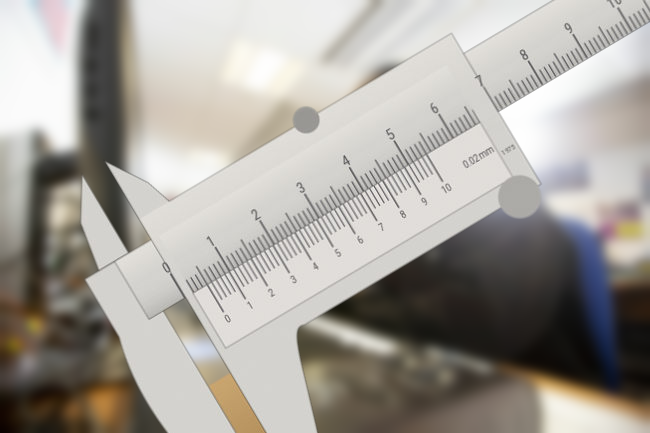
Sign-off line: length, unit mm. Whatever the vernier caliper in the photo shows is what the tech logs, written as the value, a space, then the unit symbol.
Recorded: 5.0 mm
